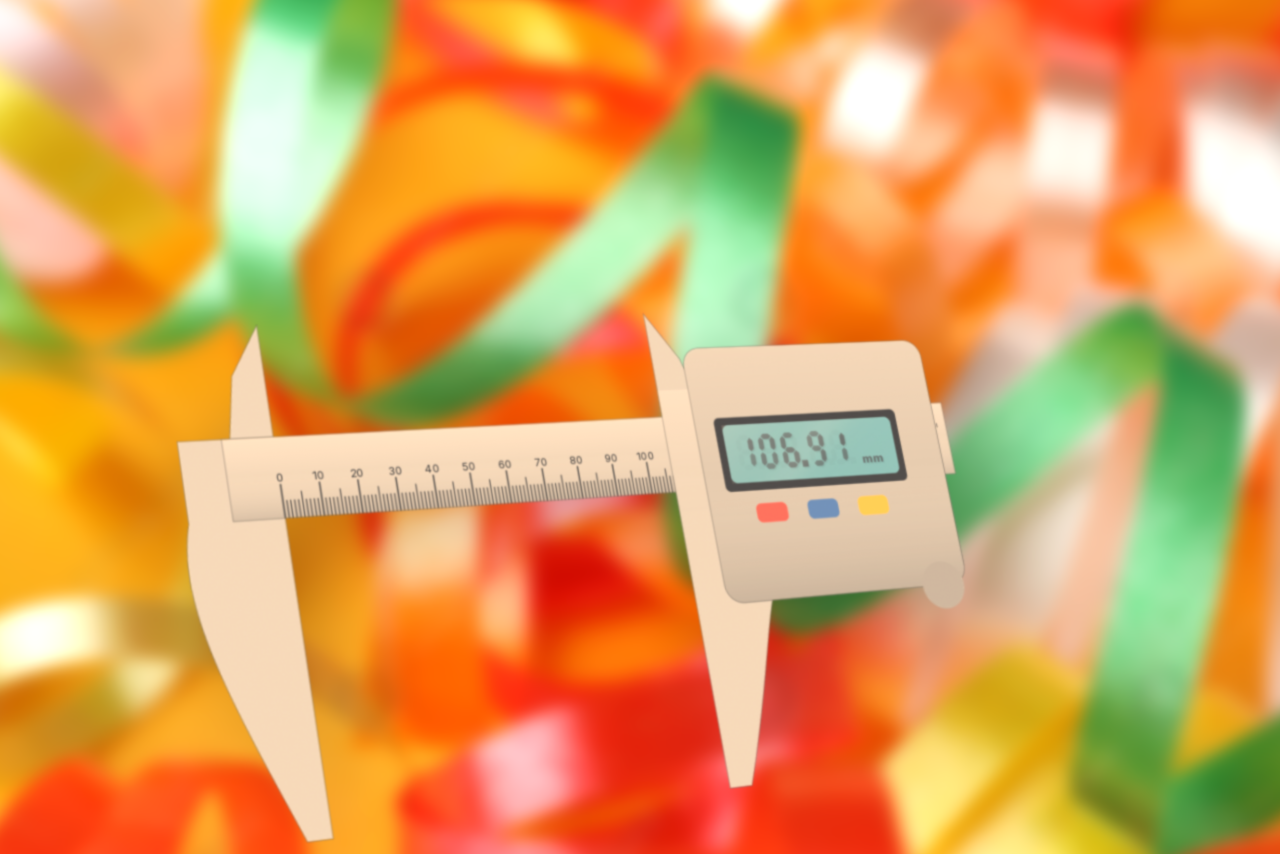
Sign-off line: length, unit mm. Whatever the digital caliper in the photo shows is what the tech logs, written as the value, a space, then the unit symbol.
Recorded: 106.91 mm
